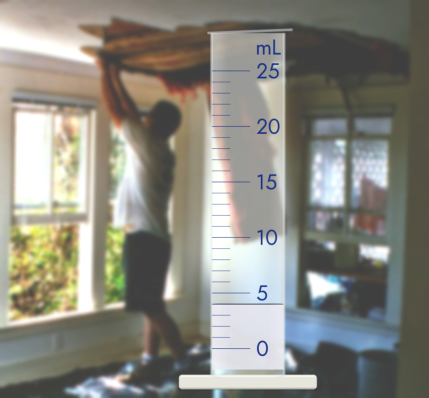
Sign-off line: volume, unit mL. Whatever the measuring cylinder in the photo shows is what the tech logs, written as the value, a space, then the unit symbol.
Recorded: 4 mL
